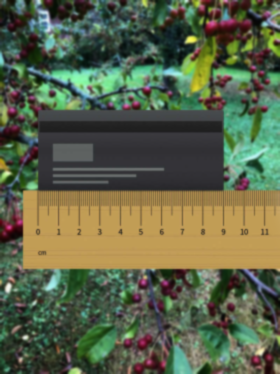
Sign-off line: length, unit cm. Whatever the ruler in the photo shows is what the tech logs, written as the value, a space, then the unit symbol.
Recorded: 9 cm
